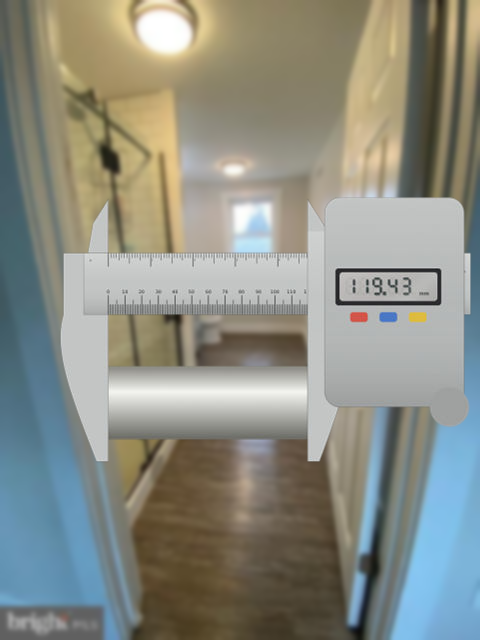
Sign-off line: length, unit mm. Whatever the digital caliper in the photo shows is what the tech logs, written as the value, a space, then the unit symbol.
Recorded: 119.43 mm
